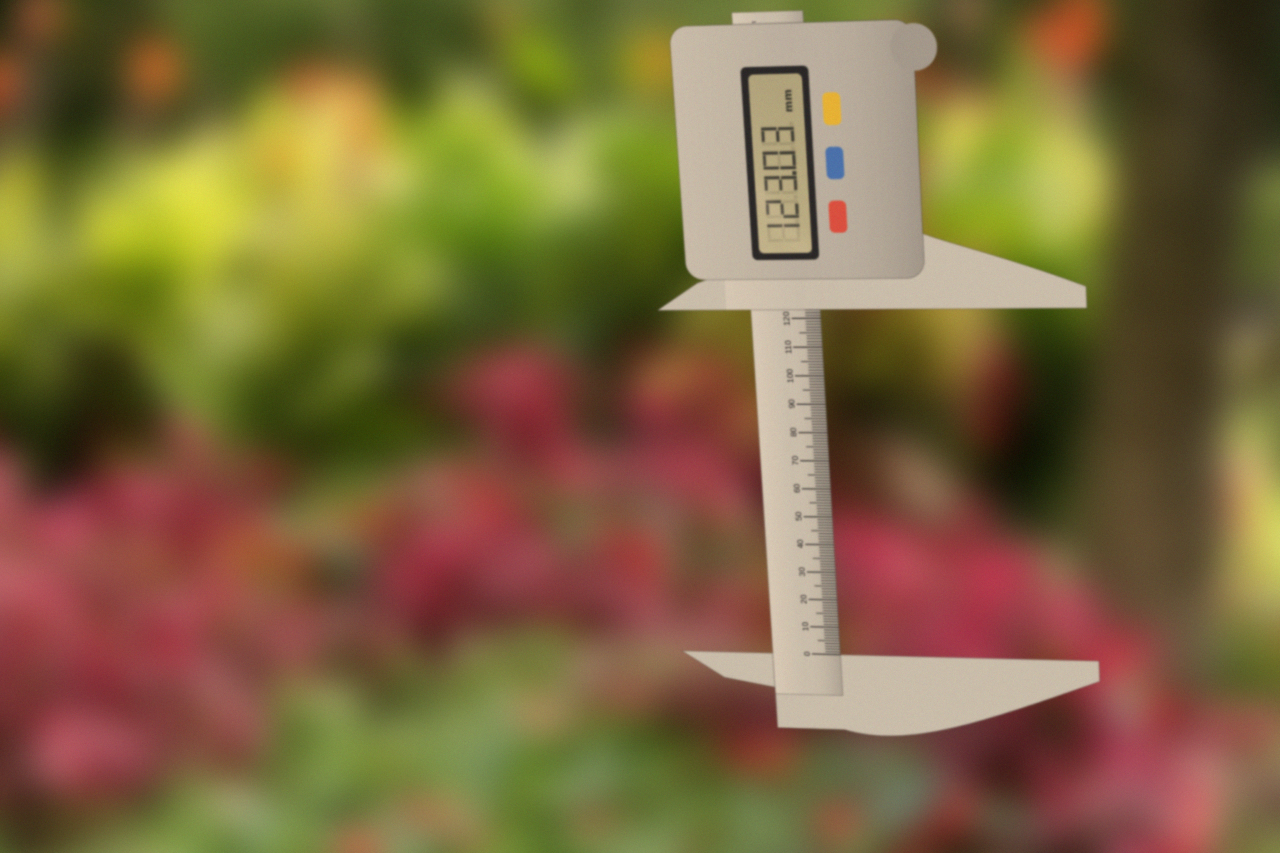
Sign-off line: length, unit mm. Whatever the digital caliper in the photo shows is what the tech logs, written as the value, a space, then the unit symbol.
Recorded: 123.03 mm
